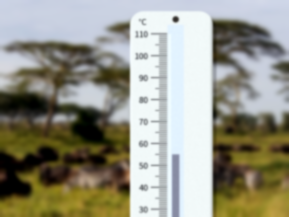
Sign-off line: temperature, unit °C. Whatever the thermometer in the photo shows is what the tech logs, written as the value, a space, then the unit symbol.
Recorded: 55 °C
